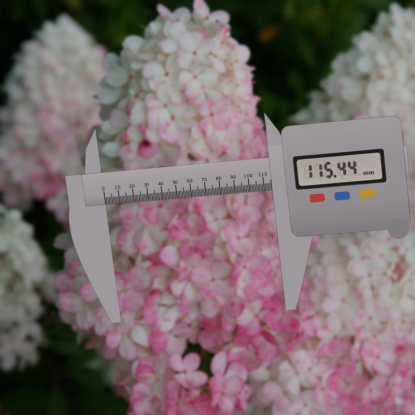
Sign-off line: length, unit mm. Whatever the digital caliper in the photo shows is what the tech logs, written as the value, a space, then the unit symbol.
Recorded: 115.44 mm
